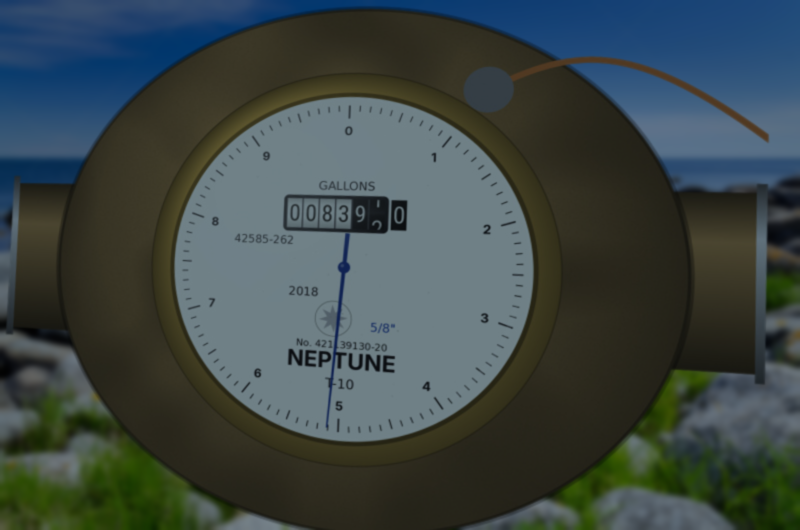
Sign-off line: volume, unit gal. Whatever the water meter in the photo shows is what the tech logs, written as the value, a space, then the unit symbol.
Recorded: 83915.1 gal
